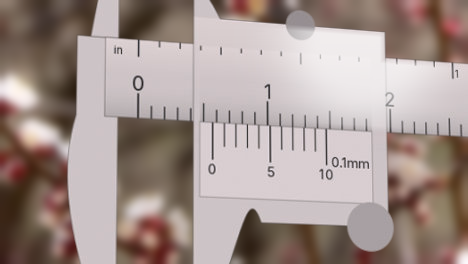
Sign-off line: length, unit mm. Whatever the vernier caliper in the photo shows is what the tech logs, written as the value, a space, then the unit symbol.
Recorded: 5.7 mm
